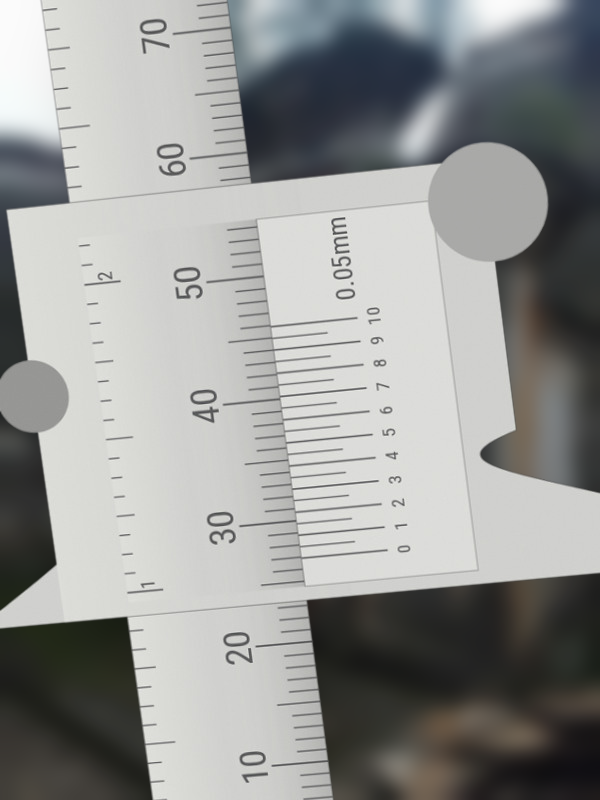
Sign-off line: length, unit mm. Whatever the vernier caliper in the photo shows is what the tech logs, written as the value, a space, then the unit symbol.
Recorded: 26.9 mm
